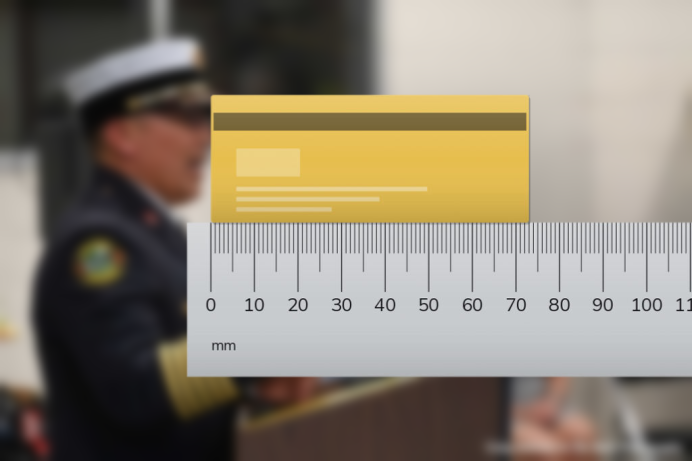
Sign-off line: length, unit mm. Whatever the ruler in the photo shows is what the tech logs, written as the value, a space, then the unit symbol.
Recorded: 73 mm
